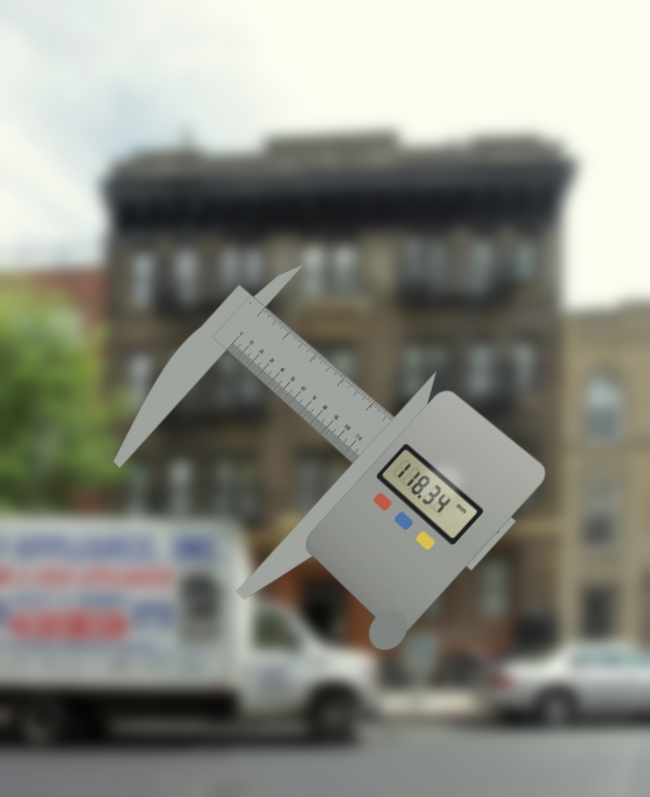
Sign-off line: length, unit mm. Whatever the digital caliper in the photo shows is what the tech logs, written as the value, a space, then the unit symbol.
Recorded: 118.34 mm
